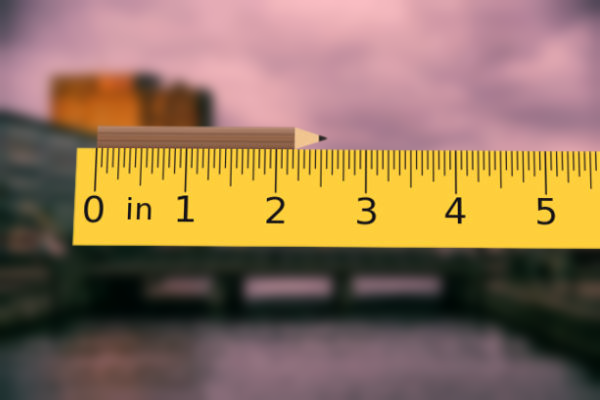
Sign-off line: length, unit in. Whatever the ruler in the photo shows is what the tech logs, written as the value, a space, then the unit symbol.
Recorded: 2.5625 in
